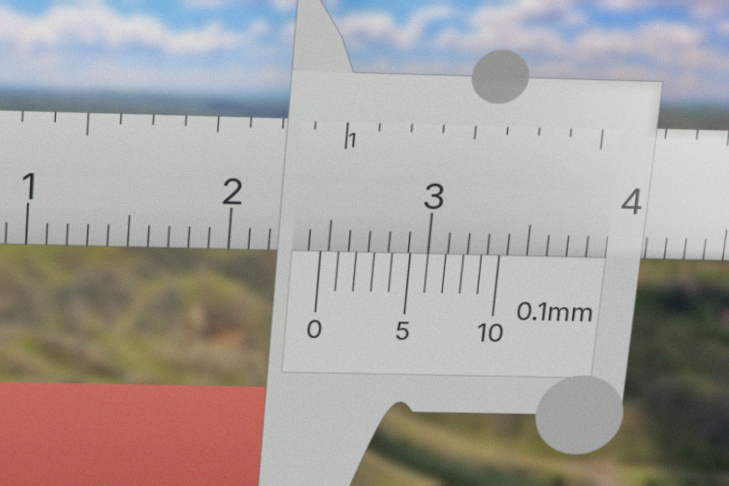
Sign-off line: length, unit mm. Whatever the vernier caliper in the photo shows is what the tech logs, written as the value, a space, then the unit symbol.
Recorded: 24.6 mm
